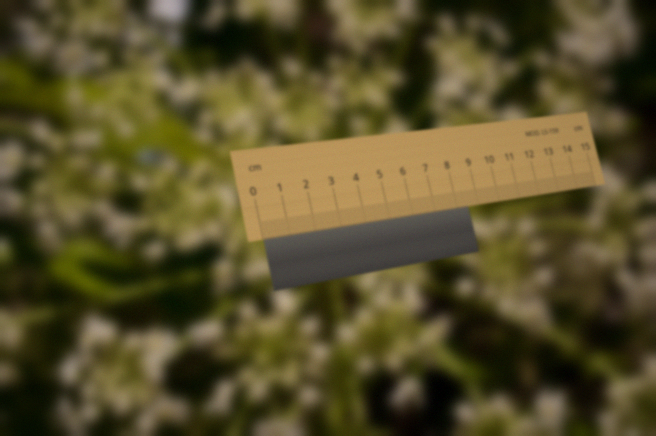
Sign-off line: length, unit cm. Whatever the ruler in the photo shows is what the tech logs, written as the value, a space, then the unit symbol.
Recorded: 8.5 cm
